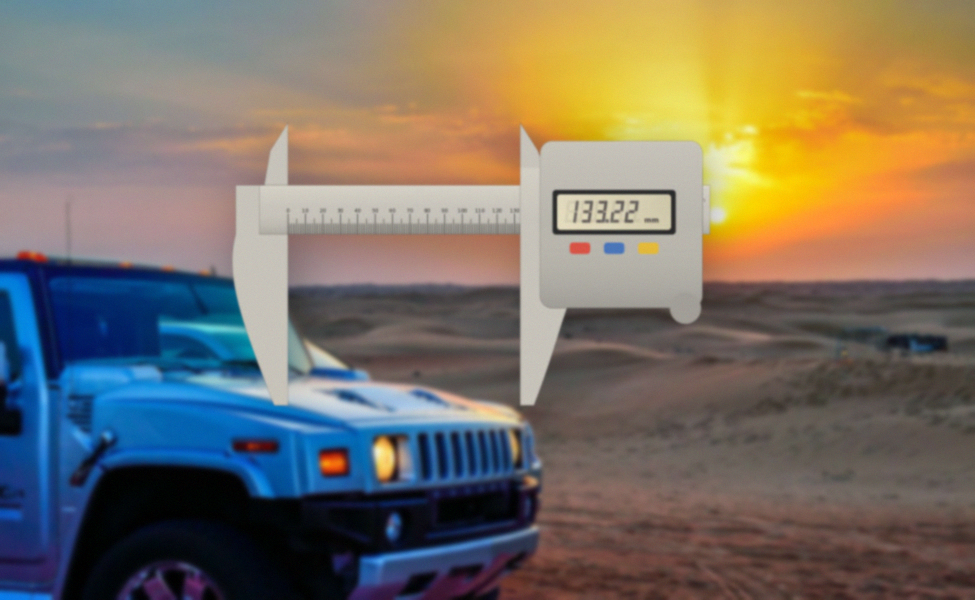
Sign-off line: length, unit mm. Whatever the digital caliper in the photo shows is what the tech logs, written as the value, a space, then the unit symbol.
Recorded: 133.22 mm
